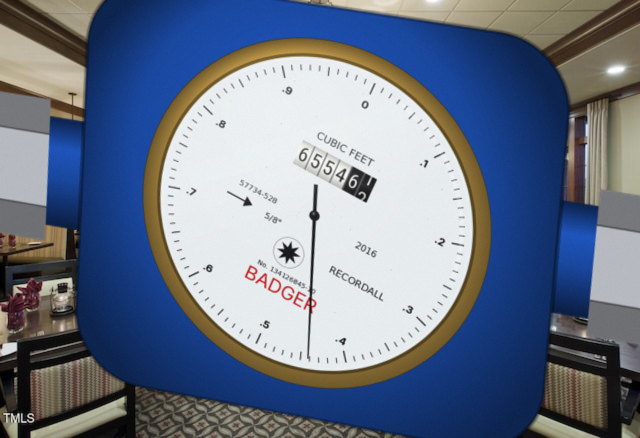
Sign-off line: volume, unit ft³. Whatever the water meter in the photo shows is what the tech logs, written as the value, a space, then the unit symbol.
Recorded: 655461.44 ft³
